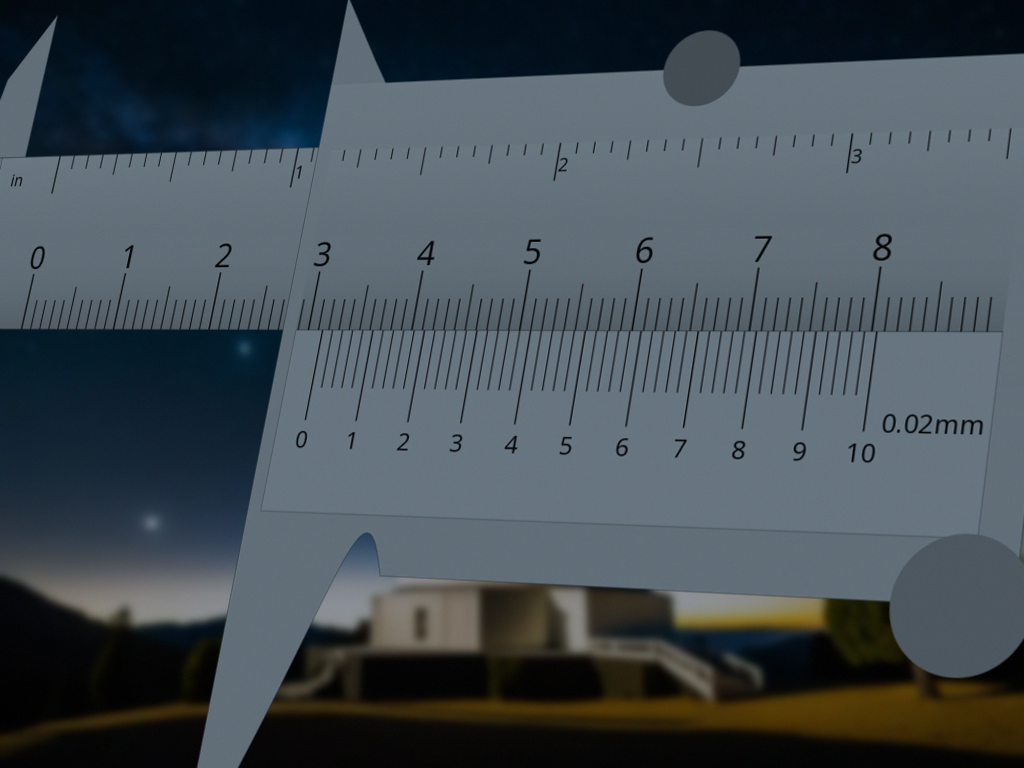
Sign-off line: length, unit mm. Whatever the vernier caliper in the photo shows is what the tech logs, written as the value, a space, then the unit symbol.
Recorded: 31.4 mm
